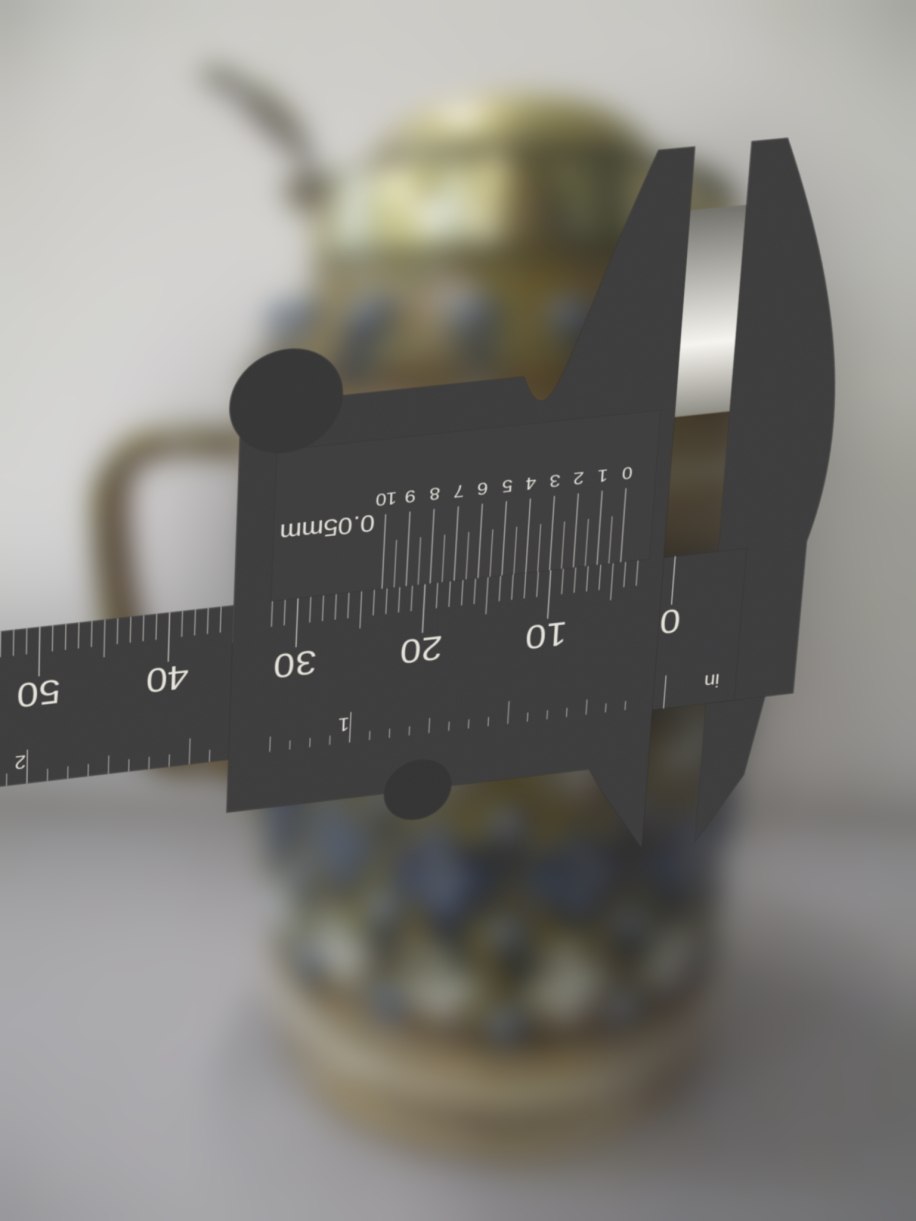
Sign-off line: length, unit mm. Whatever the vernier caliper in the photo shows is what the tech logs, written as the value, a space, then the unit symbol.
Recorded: 4.4 mm
